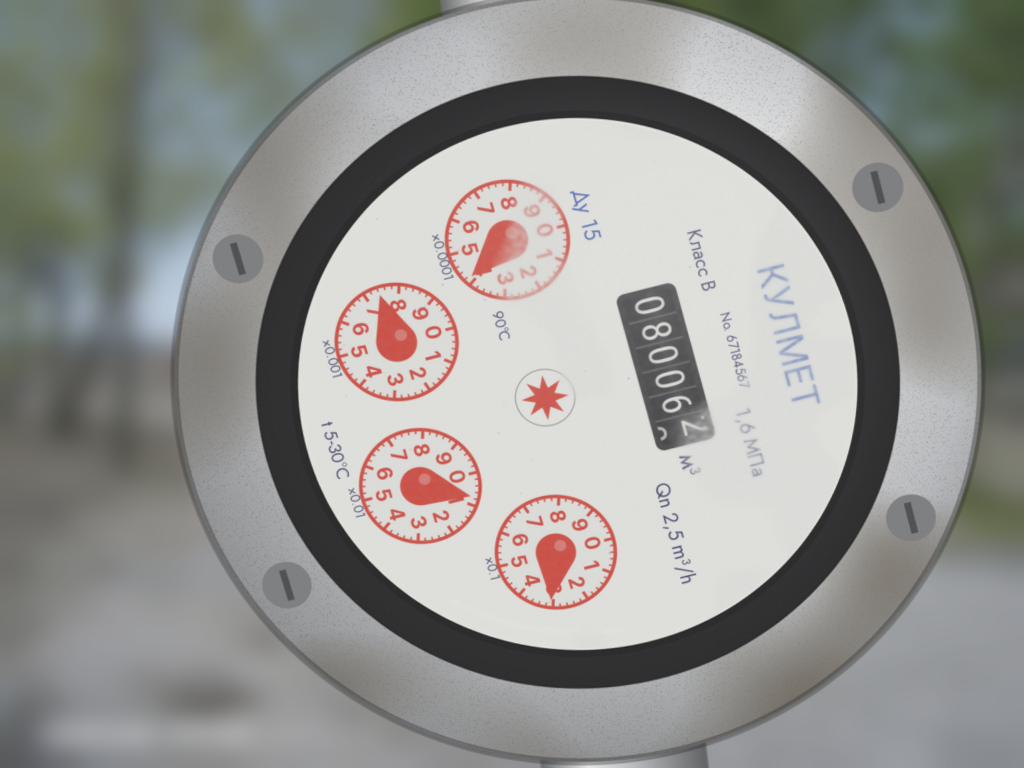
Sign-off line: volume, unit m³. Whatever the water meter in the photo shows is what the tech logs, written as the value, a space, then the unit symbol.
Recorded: 80062.3074 m³
